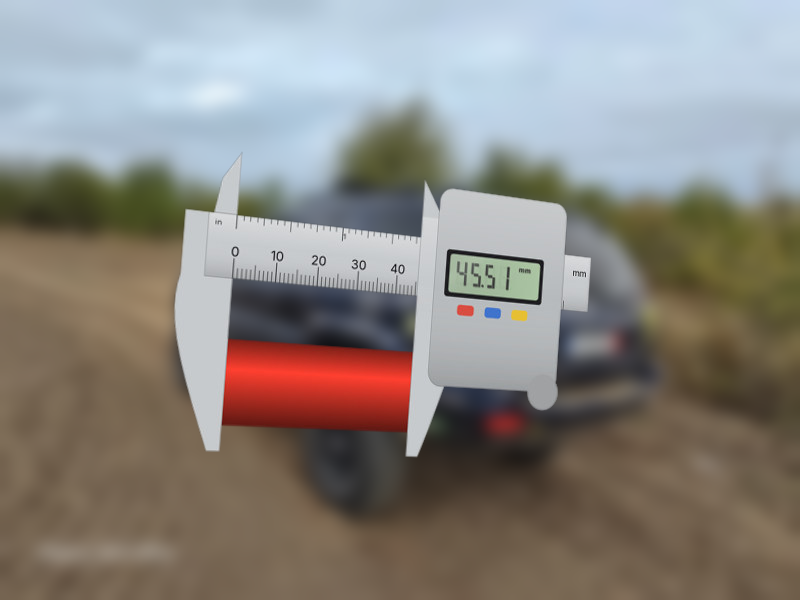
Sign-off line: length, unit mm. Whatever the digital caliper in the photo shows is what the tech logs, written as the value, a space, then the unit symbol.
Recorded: 45.51 mm
